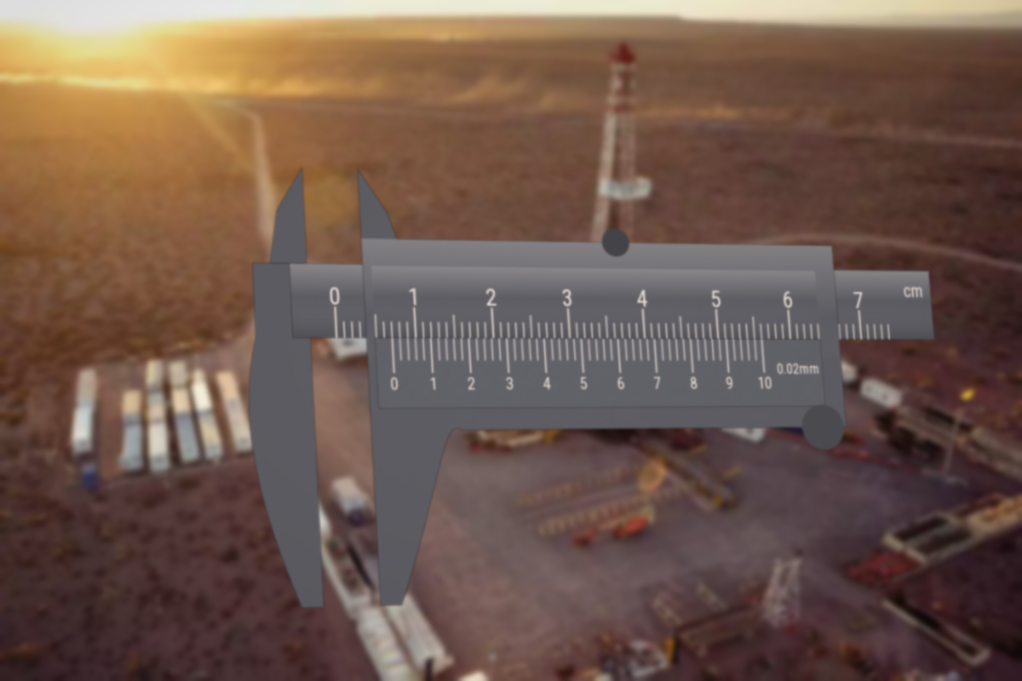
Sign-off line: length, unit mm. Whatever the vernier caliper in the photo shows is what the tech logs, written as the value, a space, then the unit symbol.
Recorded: 7.0 mm
